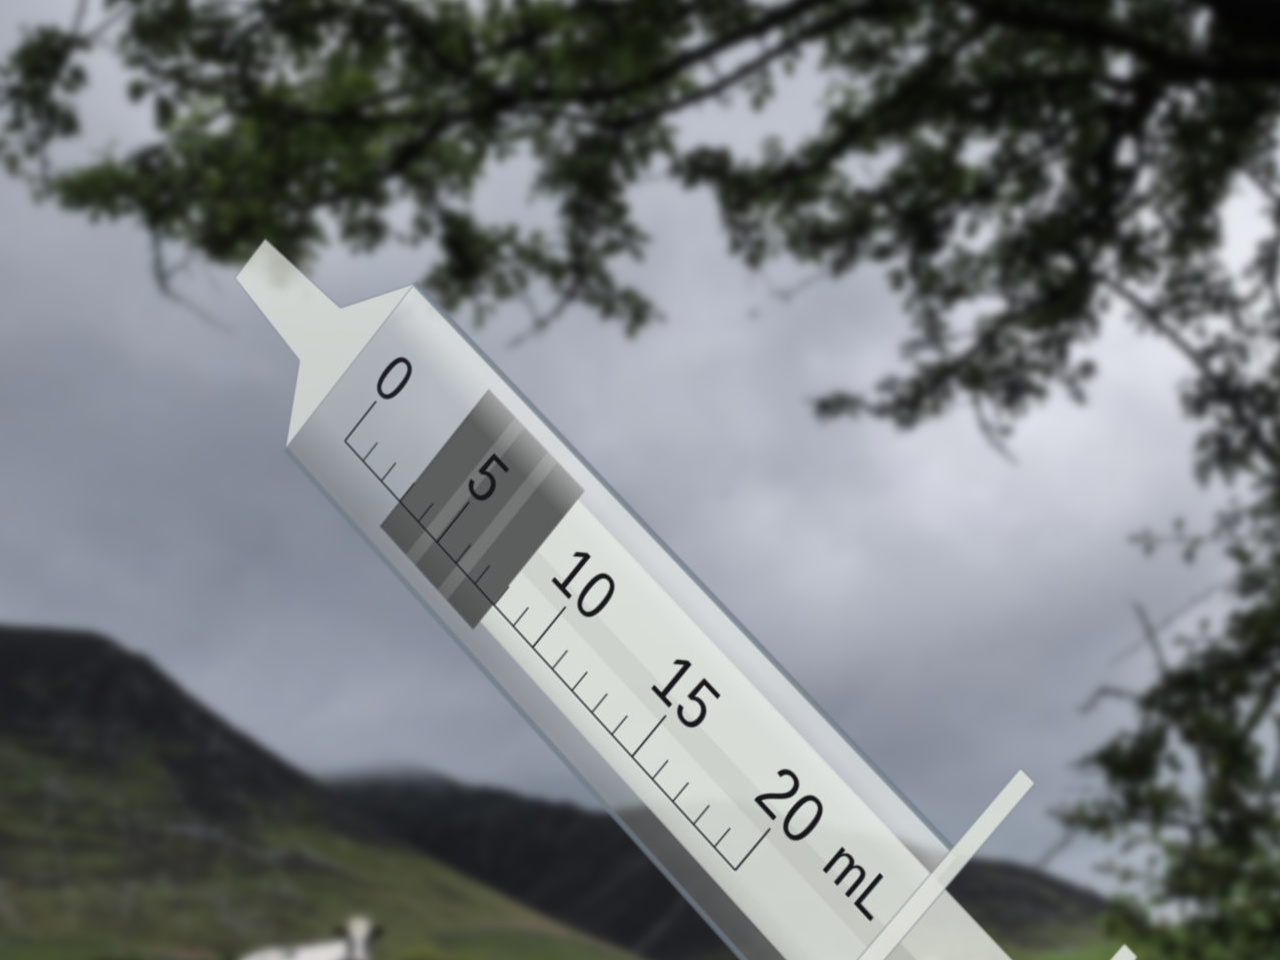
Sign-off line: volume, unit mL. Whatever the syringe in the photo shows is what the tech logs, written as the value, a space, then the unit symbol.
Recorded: 3 mL
